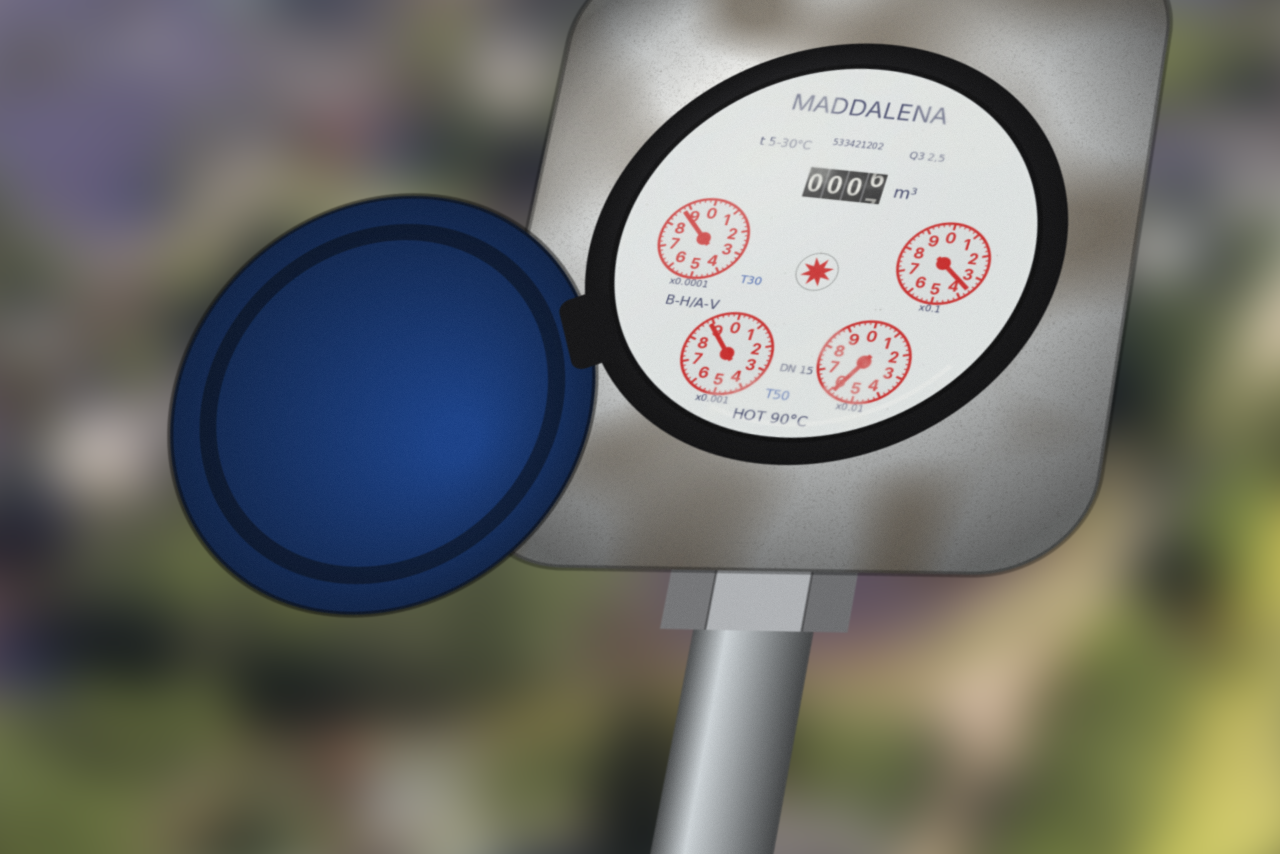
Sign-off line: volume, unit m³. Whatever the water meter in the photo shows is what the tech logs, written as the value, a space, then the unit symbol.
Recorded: 6.3588 m³
